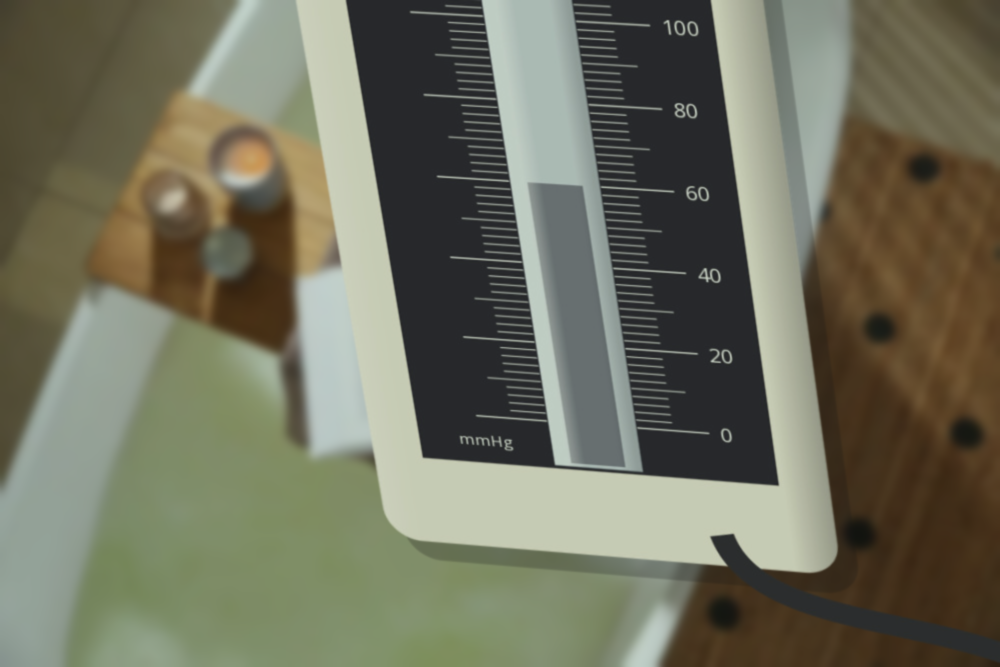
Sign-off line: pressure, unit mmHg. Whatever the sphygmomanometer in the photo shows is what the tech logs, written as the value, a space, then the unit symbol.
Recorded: 60 mmHg
